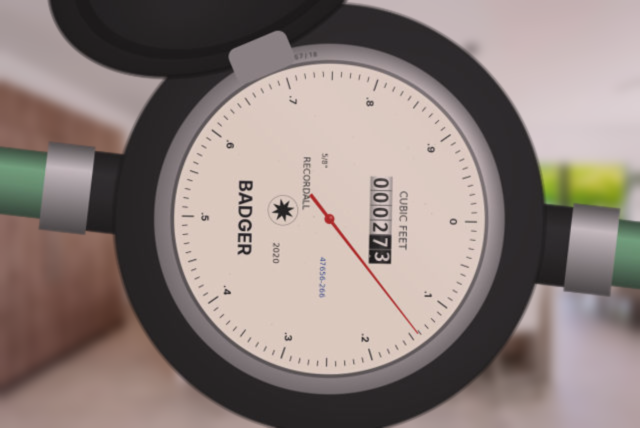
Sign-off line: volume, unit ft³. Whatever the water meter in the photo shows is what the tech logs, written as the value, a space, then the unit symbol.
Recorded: 273.14 ft³
